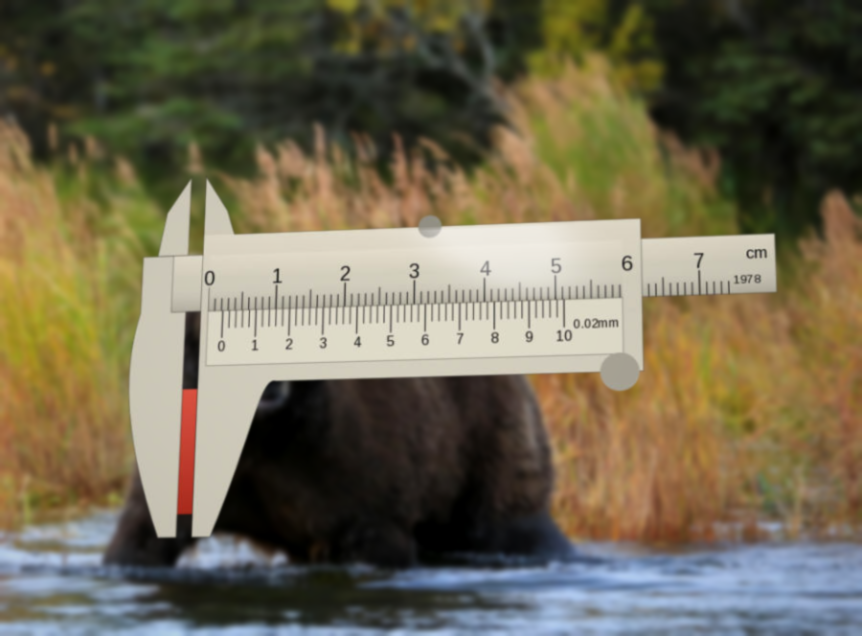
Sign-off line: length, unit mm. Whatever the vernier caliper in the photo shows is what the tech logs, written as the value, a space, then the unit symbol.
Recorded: 2.2 mm
